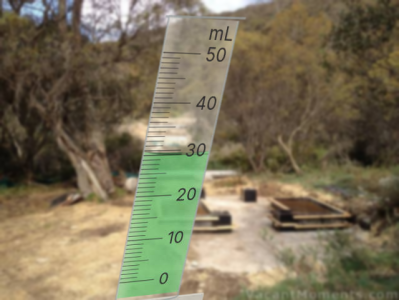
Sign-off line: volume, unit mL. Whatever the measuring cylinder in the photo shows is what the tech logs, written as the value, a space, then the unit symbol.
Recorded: 29 mL
